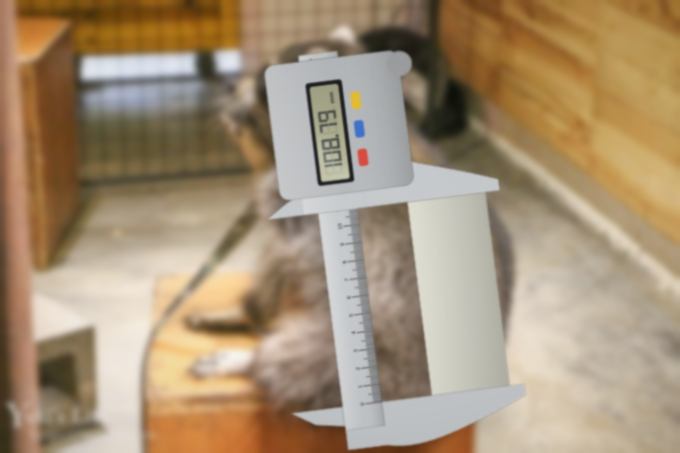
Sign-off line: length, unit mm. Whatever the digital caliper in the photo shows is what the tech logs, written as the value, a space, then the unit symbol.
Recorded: 108.79 mm
